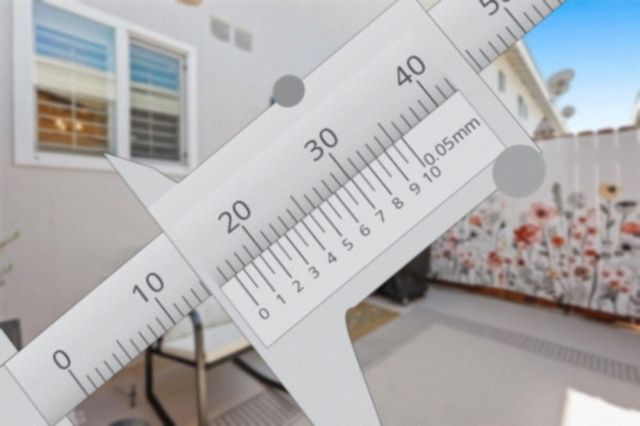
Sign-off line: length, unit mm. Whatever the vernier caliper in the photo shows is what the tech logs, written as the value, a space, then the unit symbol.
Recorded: 16.8 mm
